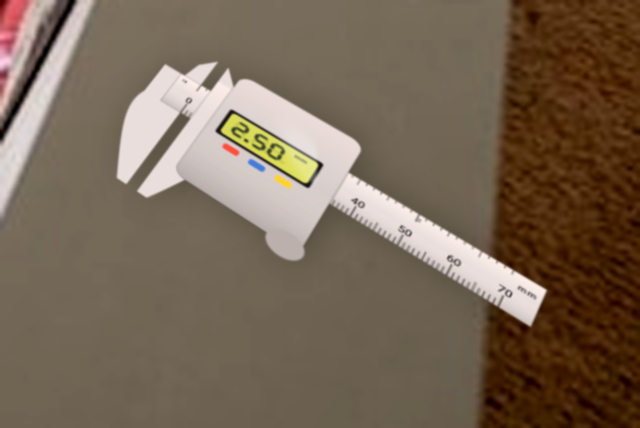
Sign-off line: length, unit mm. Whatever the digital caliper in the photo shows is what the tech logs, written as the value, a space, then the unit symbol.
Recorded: 2.50 mm
